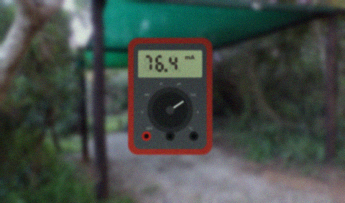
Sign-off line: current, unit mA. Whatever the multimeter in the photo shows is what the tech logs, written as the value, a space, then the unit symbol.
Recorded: 76.4 mA
